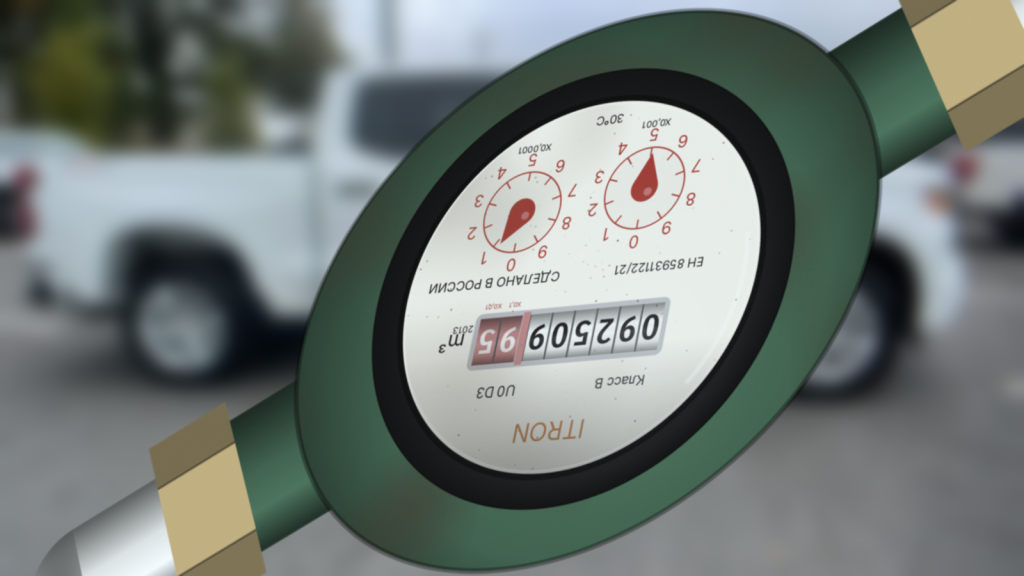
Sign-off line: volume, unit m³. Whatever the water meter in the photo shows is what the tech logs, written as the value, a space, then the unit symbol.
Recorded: 92509.9550 m³
